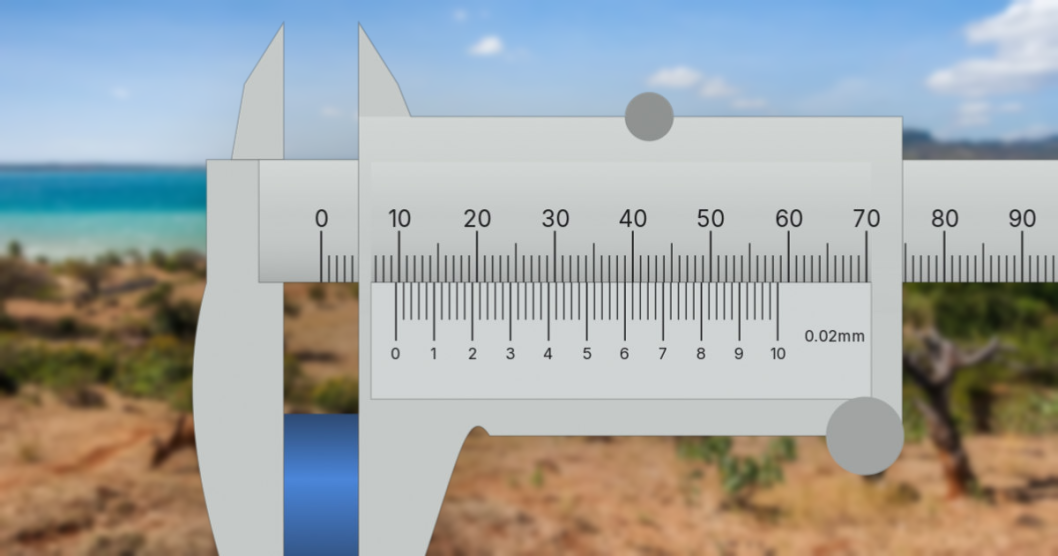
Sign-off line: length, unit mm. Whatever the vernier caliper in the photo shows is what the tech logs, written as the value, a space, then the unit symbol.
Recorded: 9.6 mm
